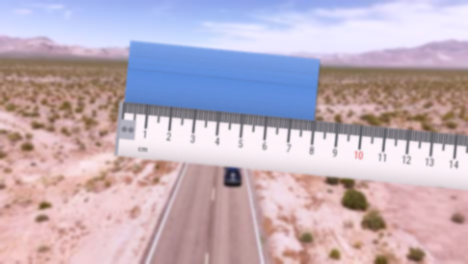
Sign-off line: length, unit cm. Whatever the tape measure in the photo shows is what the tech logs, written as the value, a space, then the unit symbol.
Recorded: 8 cm
